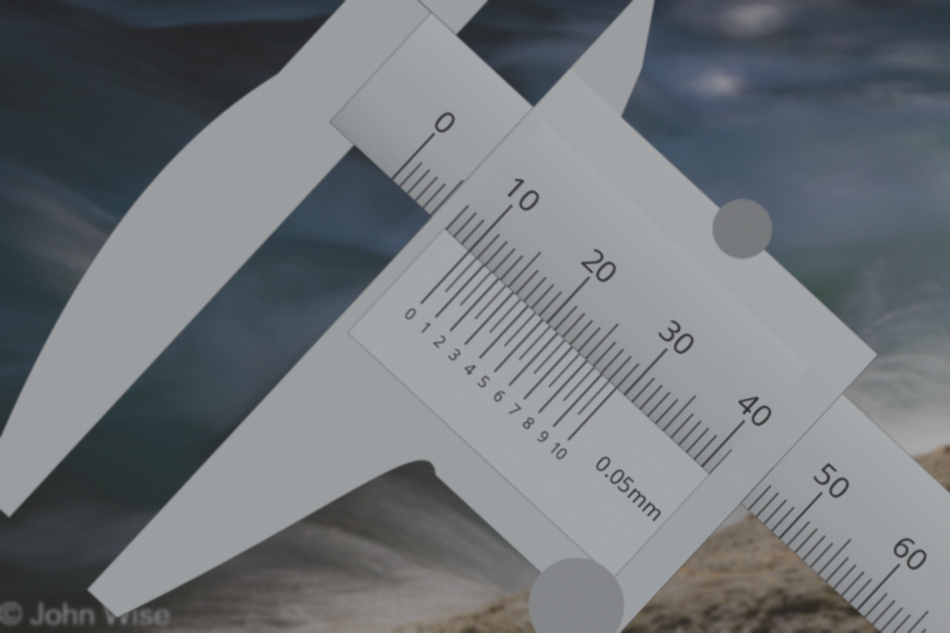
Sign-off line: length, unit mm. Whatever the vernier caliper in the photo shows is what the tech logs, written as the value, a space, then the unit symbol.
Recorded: 10.0 mm
